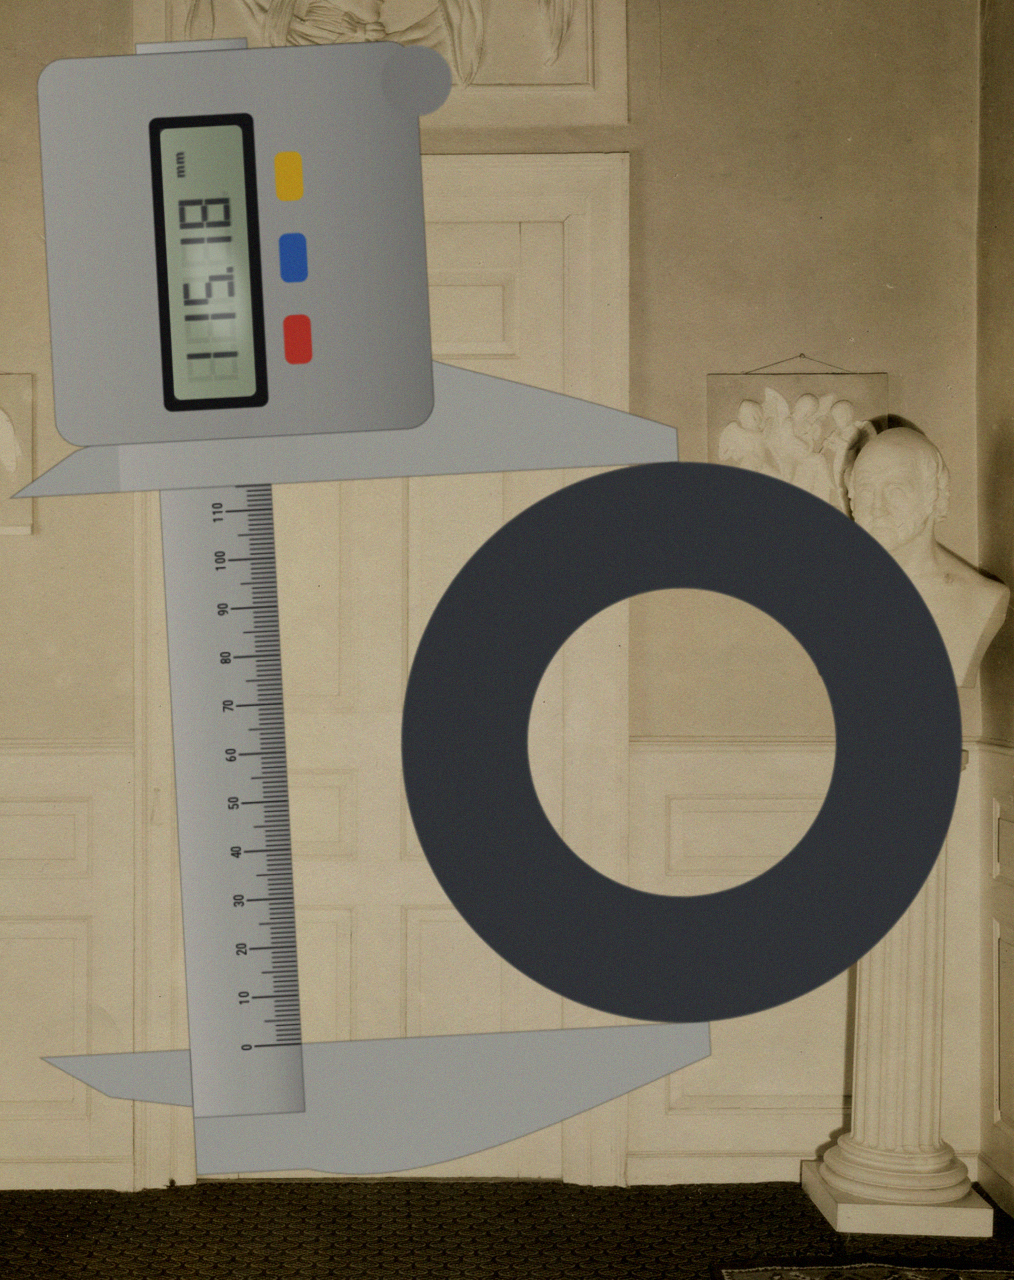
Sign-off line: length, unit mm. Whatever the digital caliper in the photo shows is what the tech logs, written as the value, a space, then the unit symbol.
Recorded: 115.18 mm
